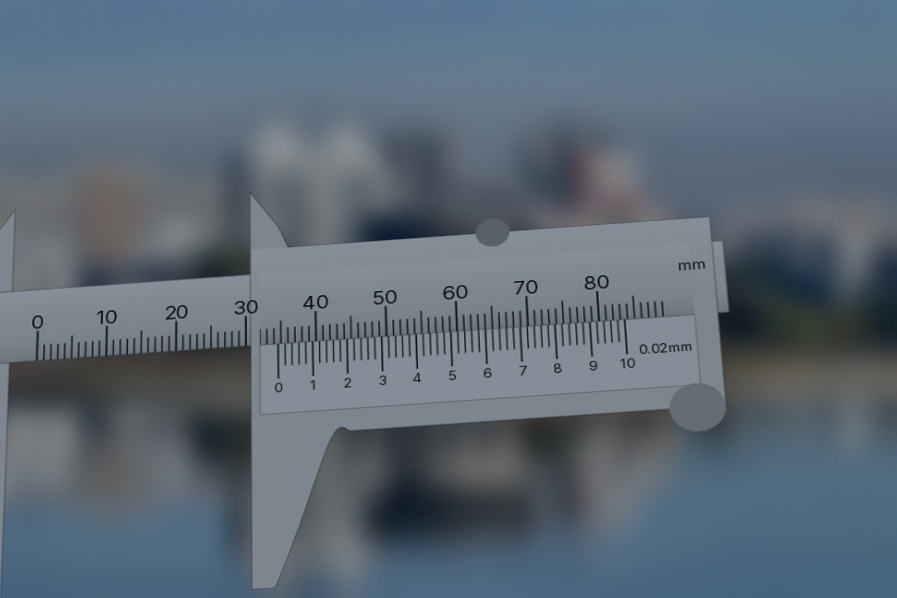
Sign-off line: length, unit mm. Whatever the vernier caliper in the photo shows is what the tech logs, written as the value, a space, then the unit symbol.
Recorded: 34.6 mm
